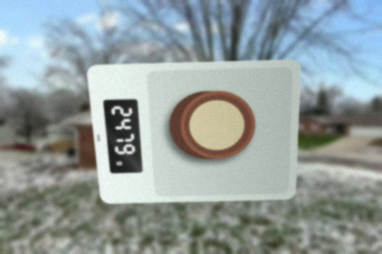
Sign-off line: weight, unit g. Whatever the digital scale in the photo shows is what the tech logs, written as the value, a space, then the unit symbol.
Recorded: 2479 g
